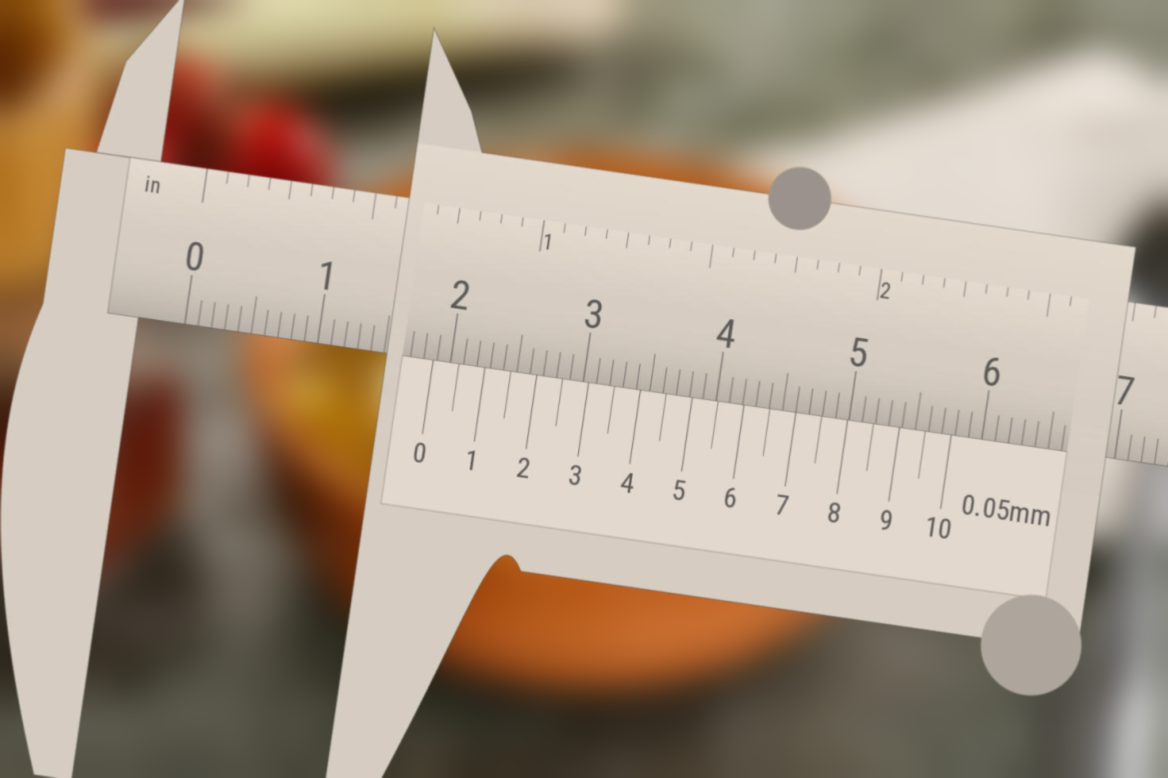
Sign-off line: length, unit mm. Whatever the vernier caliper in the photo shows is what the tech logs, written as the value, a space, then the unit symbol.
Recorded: 18.7 mm
